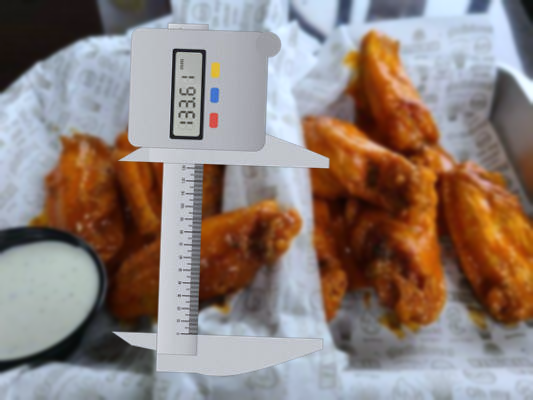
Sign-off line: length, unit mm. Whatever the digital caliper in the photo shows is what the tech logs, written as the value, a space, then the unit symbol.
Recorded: 133.61 mm
